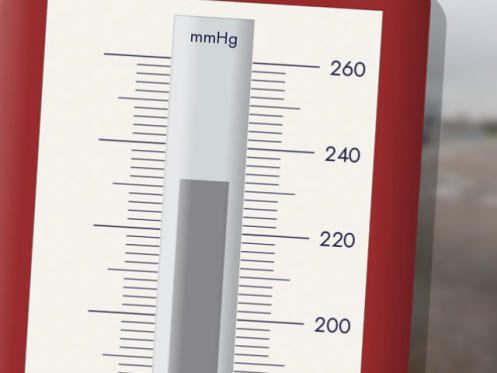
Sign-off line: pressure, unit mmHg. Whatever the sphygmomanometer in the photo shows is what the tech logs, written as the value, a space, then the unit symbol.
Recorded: 232 mmHg
